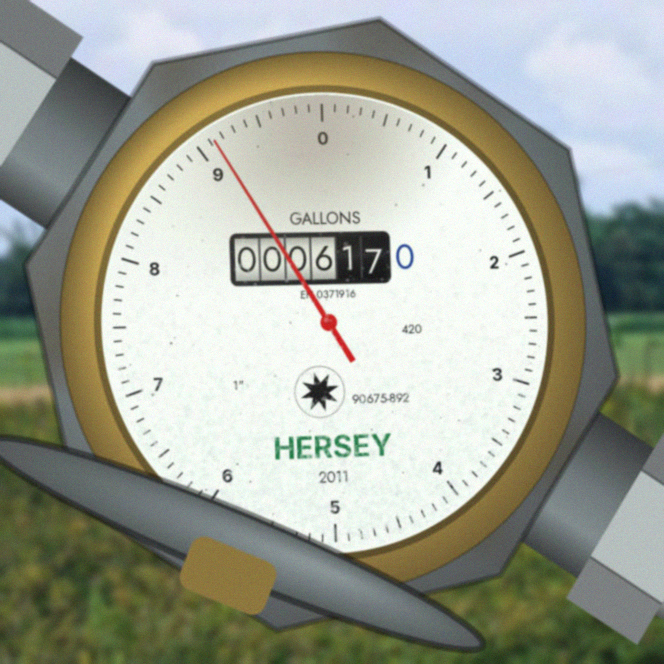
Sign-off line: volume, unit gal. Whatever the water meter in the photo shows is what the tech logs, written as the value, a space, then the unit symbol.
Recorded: 6169.1 gal
